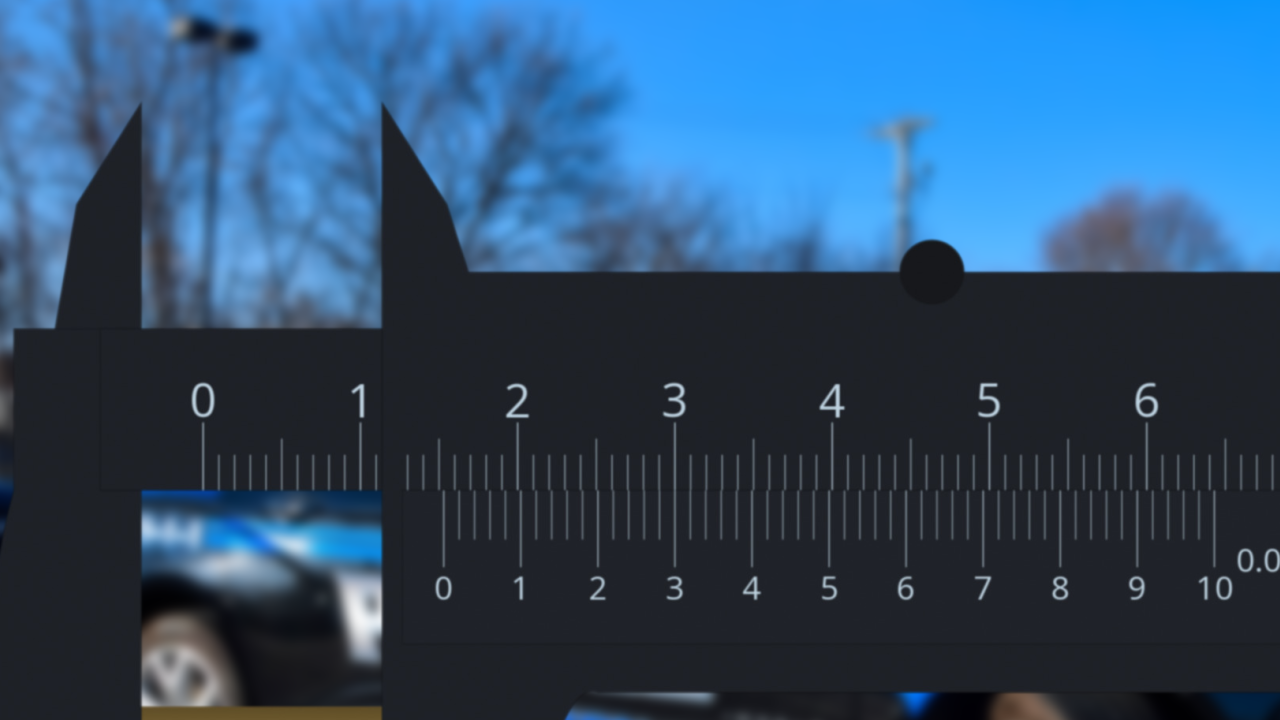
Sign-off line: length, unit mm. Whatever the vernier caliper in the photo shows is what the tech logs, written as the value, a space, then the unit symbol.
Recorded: 15.3 mm
